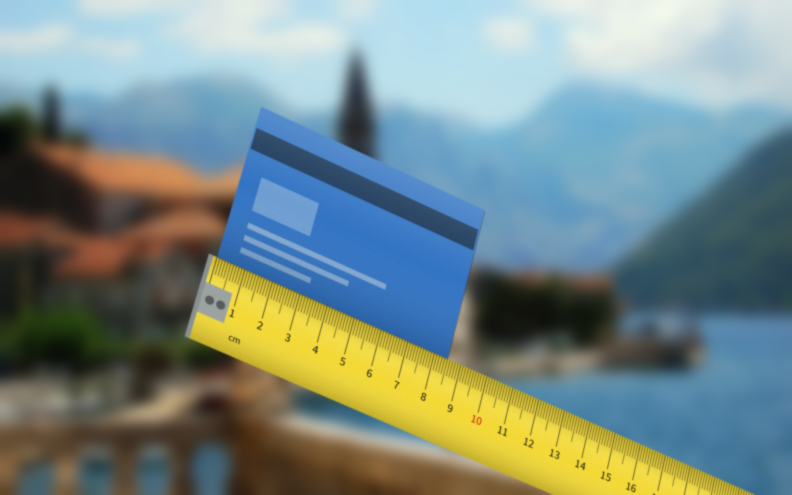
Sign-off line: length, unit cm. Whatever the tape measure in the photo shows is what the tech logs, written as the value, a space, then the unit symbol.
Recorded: 8.5 cm
